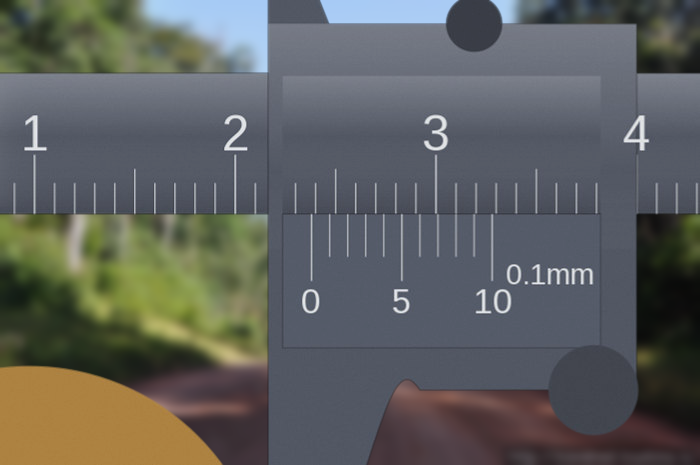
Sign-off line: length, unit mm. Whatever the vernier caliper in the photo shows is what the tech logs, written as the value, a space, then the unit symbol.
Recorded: 23.8 mm
